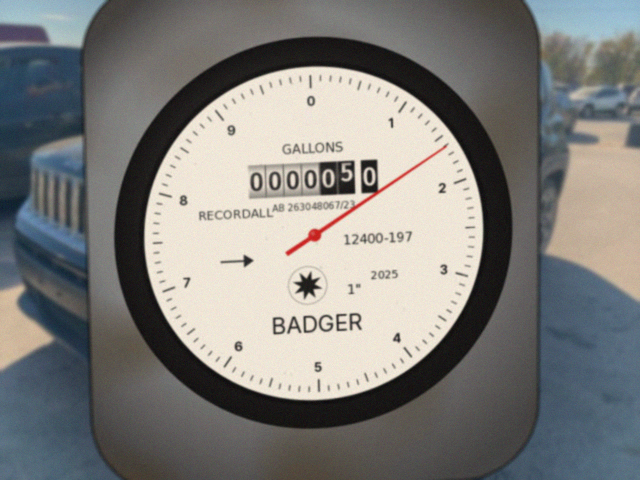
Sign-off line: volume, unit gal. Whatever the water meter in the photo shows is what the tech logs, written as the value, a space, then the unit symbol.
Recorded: 51.6 gal
